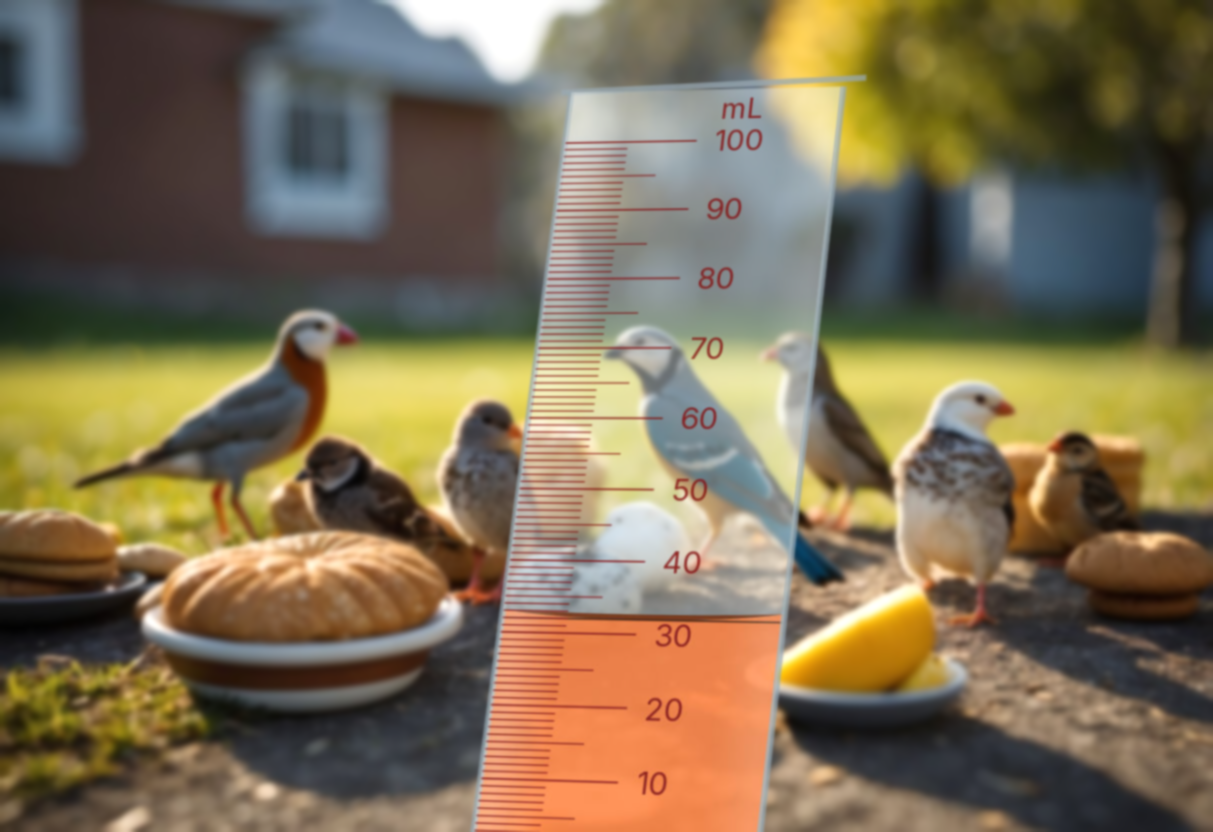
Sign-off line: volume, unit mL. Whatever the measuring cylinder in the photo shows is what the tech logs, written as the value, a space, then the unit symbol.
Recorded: 32 mL
